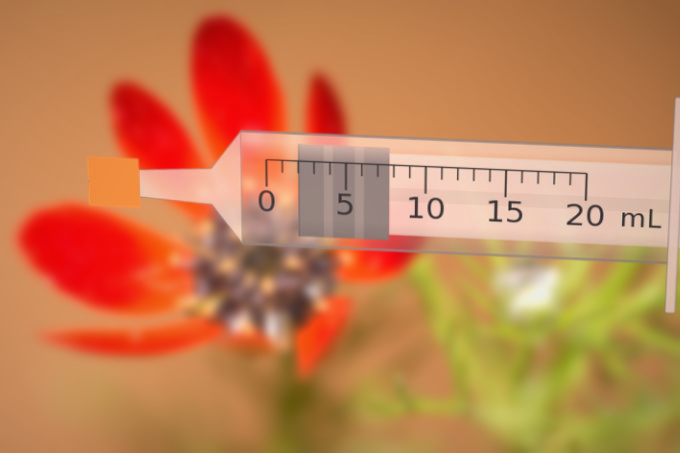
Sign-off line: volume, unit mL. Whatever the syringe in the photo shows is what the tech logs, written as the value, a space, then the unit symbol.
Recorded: 2 mL
